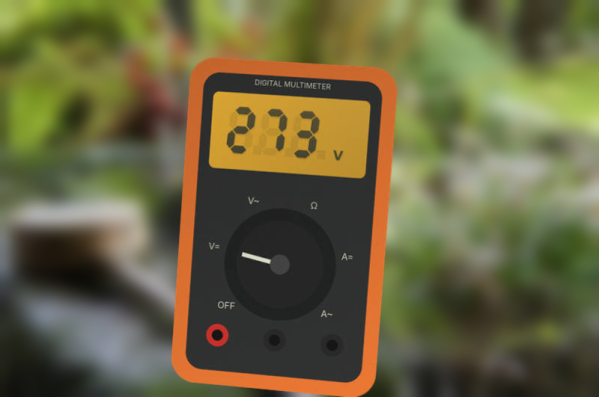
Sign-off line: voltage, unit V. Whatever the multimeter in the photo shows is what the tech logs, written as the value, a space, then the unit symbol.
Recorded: 273 V
